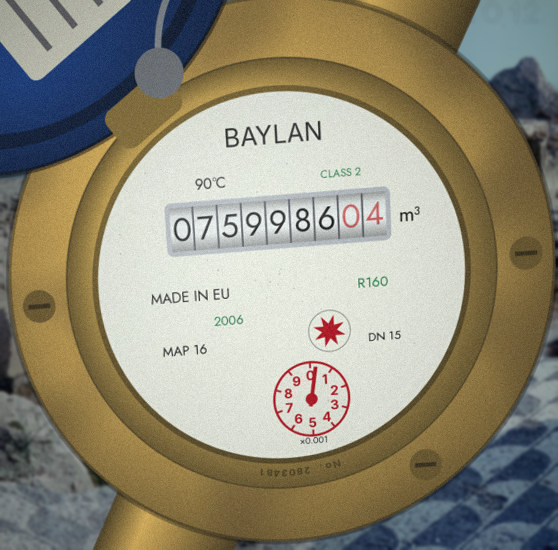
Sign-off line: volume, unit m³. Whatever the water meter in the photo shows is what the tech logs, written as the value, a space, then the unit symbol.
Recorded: 759986.040 m³
